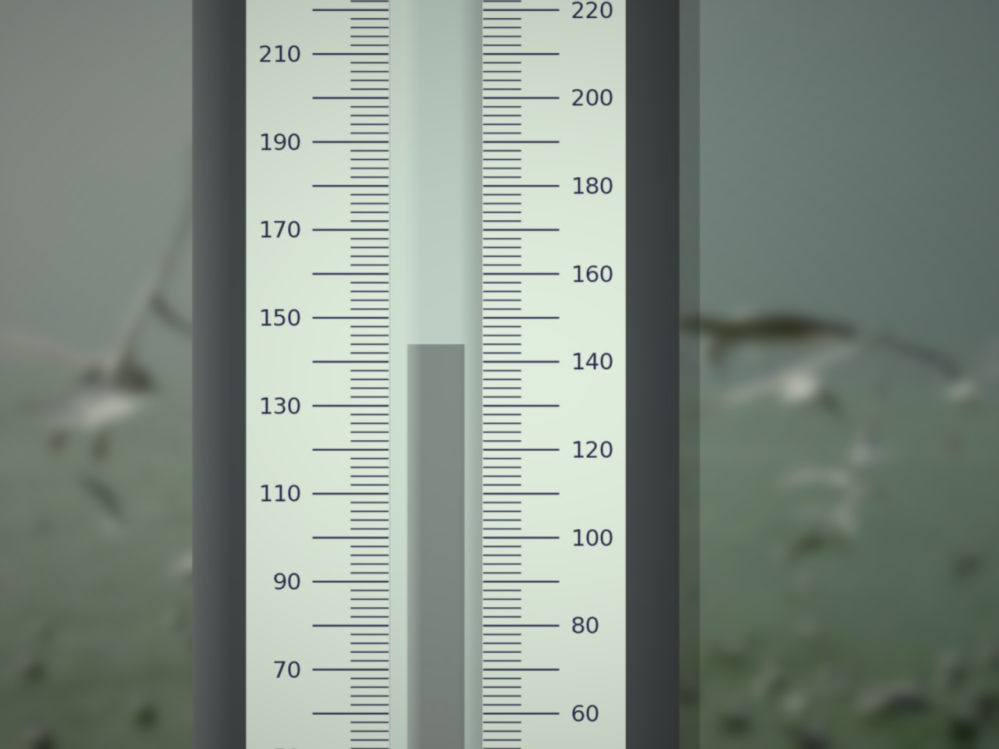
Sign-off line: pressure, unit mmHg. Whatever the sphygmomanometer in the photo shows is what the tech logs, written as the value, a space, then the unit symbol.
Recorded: 144 mmHg
